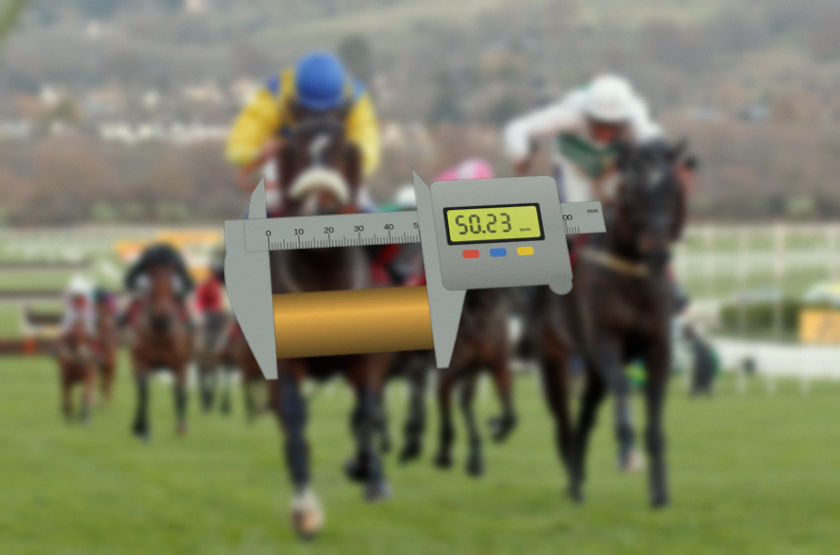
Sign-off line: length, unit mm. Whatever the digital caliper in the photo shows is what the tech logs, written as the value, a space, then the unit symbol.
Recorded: 50.23 mm
